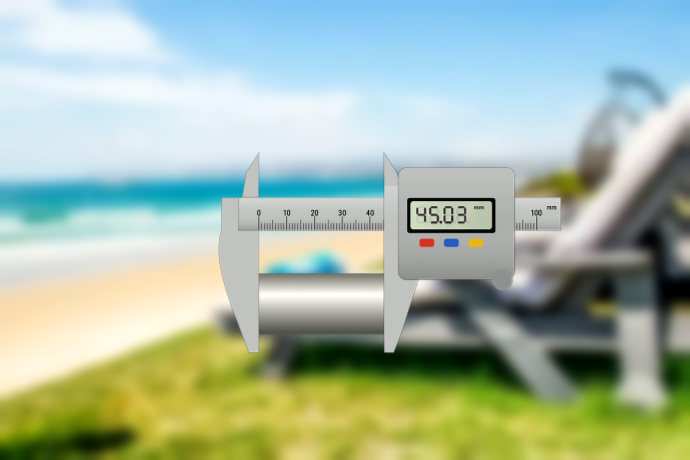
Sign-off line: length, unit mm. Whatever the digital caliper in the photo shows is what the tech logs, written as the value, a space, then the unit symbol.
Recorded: 45.03 mm
